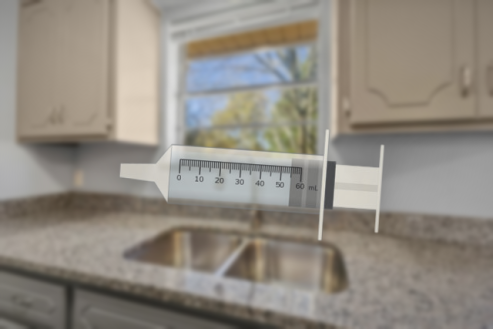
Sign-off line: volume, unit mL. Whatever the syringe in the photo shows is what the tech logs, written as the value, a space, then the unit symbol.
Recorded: 55 mL
